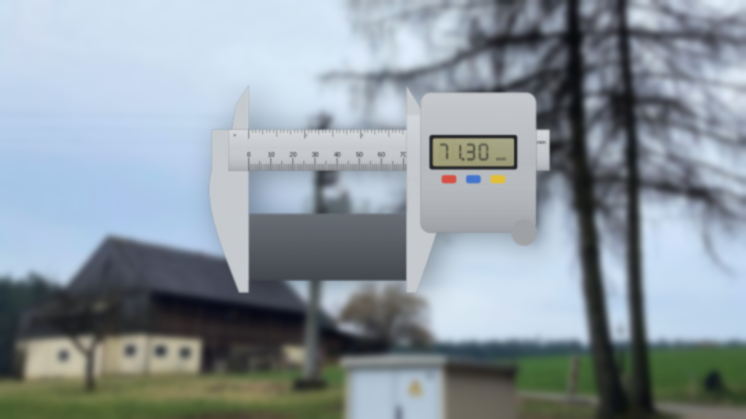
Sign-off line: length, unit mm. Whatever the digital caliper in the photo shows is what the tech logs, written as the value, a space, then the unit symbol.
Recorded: 71.30 mm
